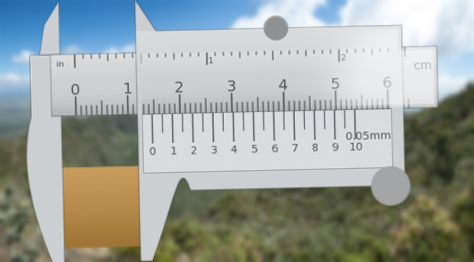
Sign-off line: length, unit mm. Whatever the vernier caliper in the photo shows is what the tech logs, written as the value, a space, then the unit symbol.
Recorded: 14.6 mm
